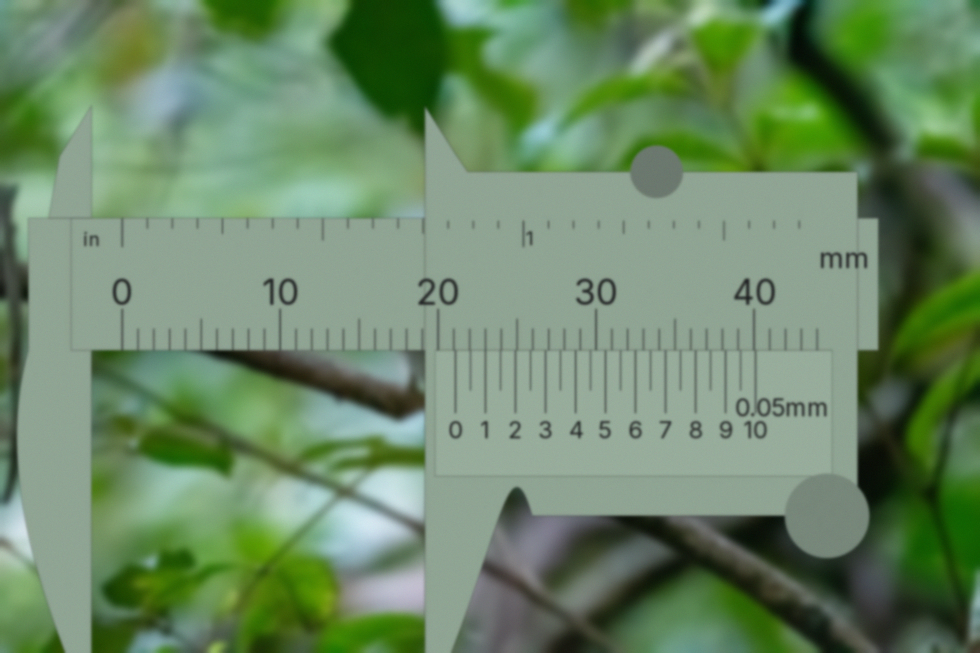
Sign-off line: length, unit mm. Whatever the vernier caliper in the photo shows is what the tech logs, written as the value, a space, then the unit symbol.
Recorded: 21.1 mm
